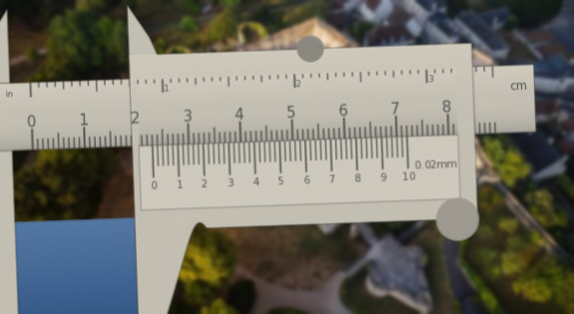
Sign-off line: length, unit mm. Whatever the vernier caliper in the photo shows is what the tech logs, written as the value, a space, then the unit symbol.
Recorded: 23.0 mm
